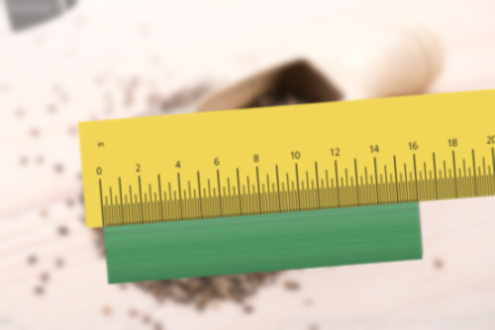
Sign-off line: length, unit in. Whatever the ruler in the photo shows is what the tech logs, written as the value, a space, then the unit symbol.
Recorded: 16 in
